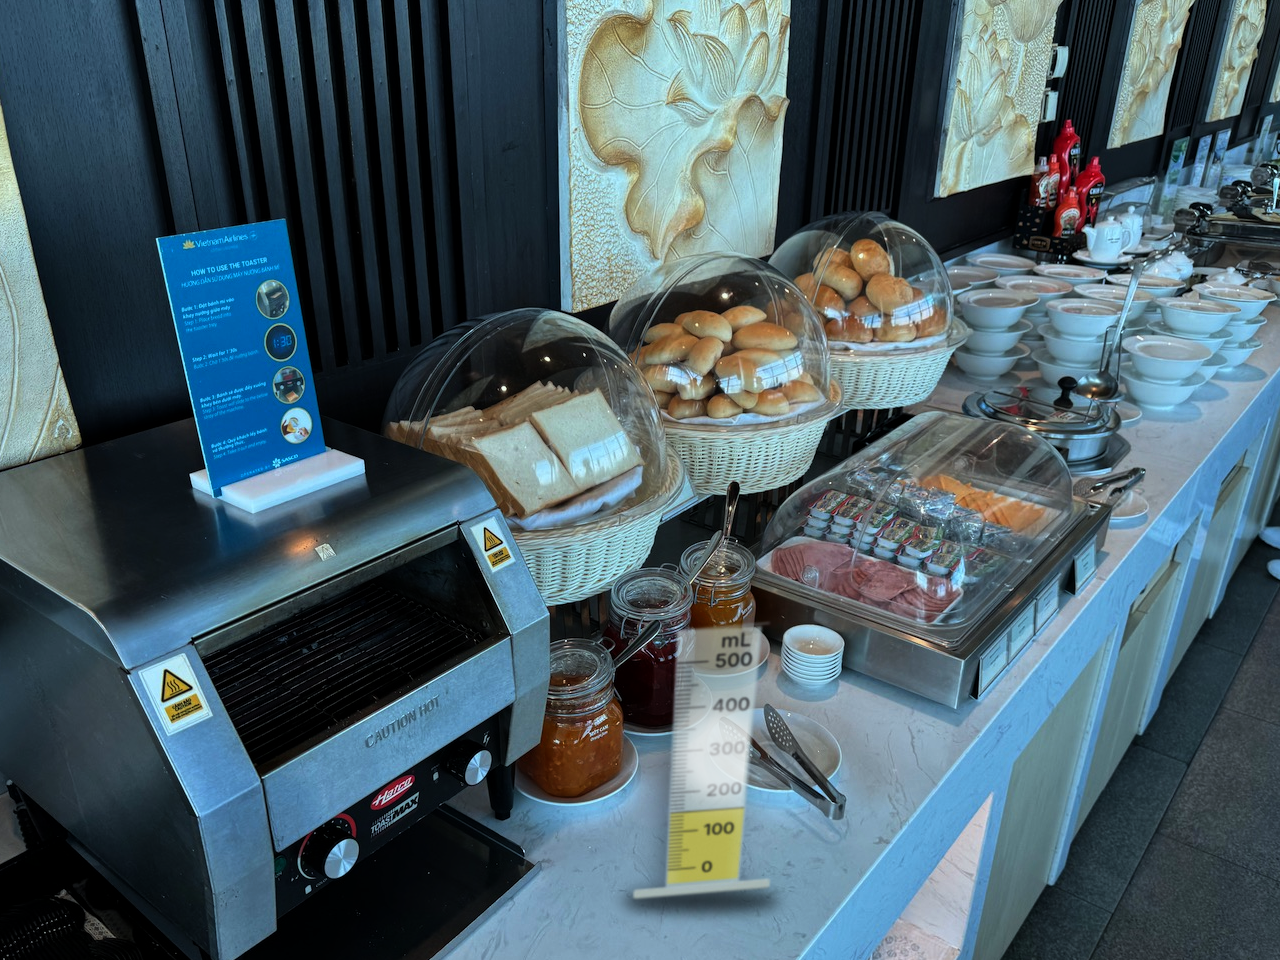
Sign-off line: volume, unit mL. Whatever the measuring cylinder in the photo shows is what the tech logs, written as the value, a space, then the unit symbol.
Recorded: 150 mL
